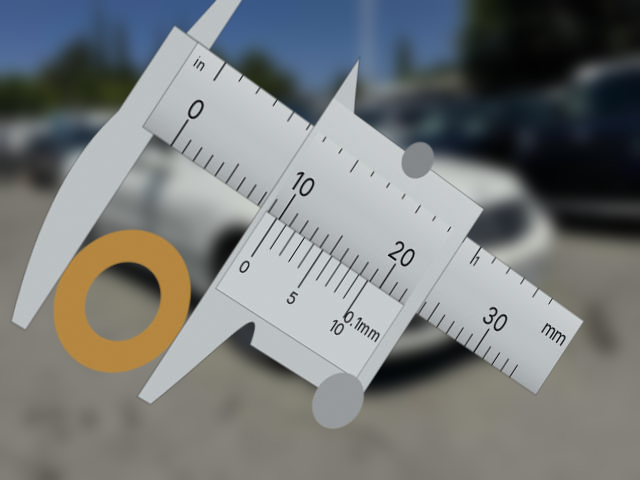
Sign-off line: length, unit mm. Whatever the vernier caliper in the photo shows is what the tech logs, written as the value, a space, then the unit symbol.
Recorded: 9.8 mm
